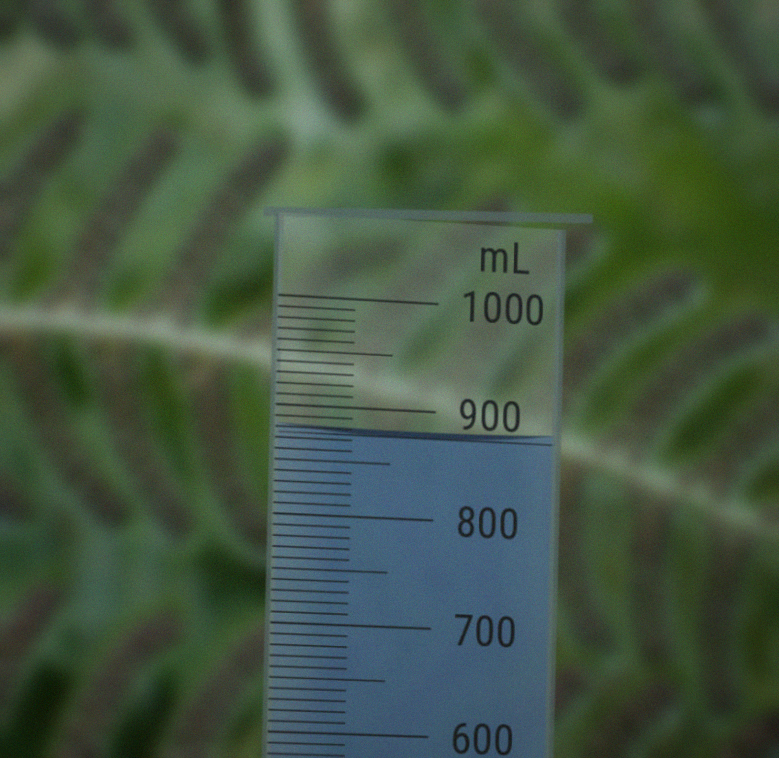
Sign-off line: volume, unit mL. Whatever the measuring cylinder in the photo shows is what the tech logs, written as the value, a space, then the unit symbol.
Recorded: 875 mL
